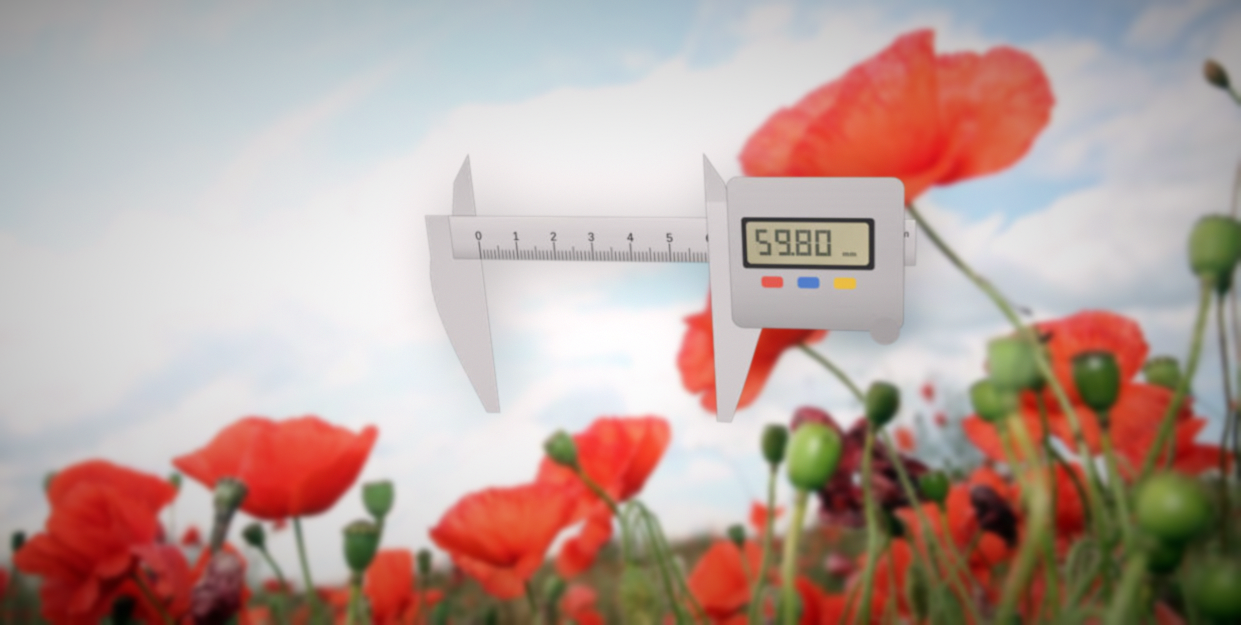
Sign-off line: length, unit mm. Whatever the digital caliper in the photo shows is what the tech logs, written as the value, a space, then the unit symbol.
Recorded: 59.80 mm
